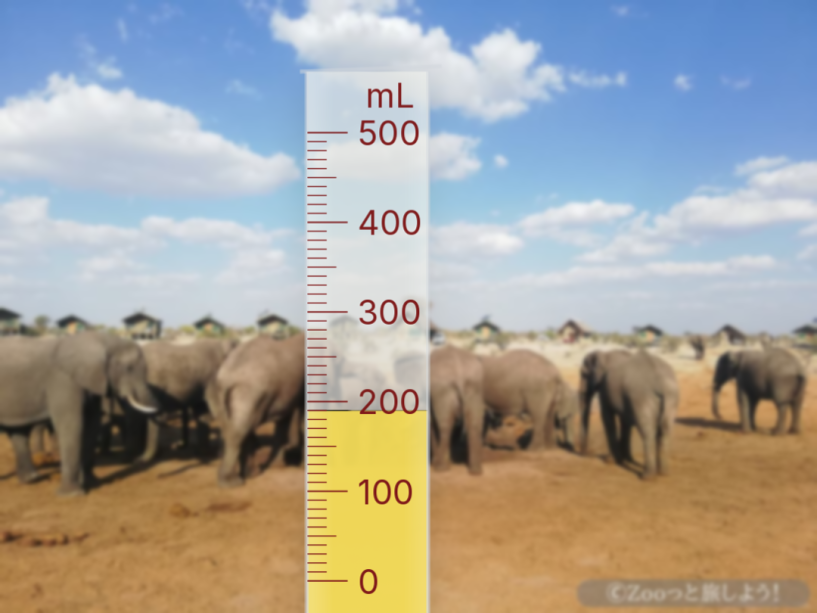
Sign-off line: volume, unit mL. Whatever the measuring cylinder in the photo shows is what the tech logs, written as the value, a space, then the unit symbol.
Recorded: 190 mL
